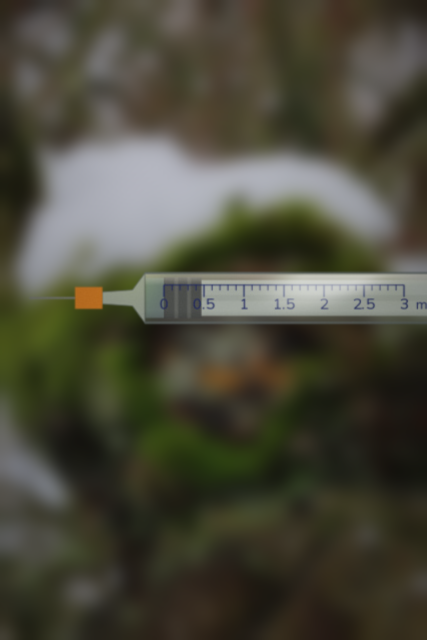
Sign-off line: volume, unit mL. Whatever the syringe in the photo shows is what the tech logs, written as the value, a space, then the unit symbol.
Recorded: 0 mL
